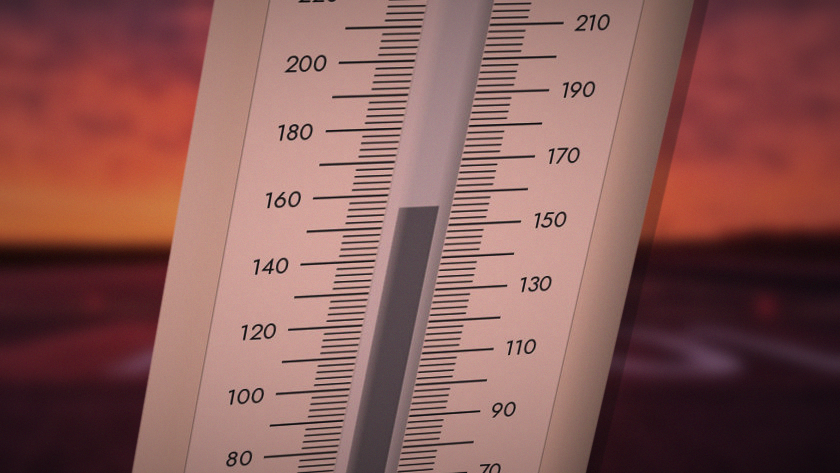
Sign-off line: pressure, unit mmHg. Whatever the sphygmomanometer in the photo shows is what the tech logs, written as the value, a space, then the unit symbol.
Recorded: 156 mmHg
